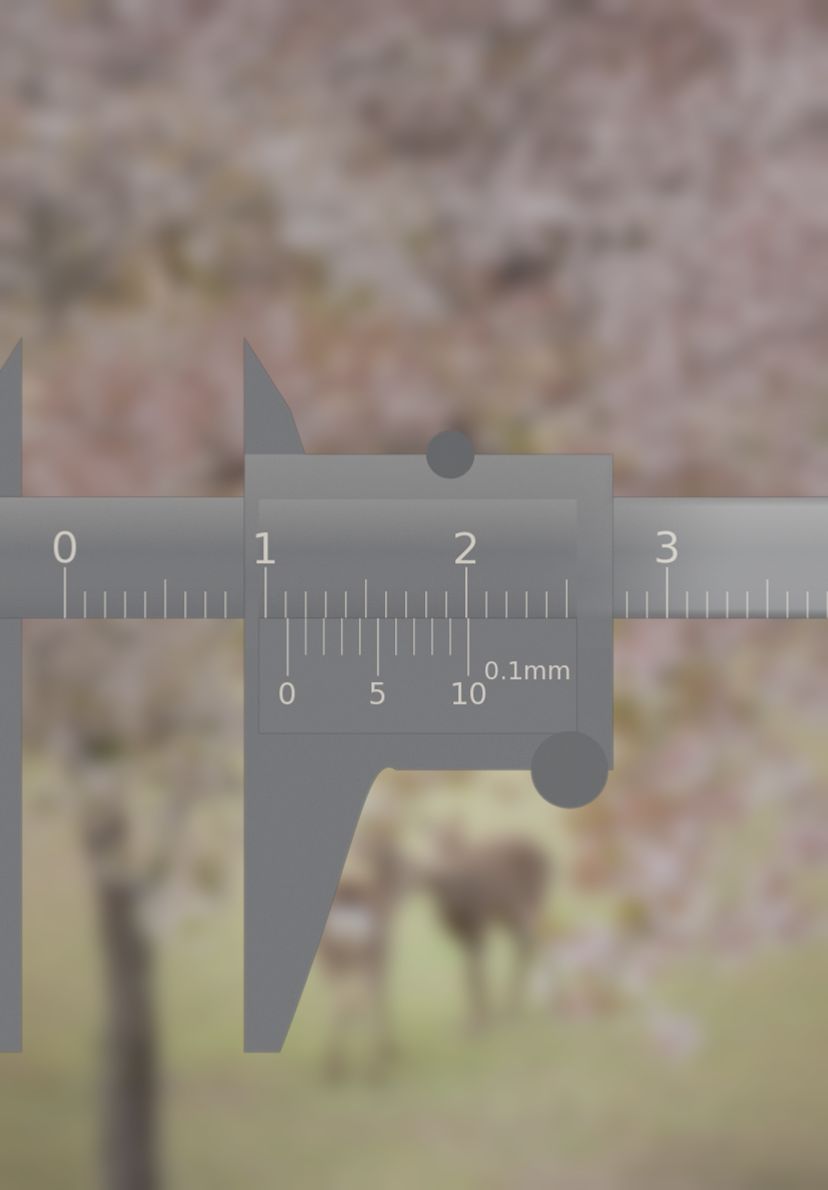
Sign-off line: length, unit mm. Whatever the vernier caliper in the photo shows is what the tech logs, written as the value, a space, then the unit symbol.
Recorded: 11.1 mm
